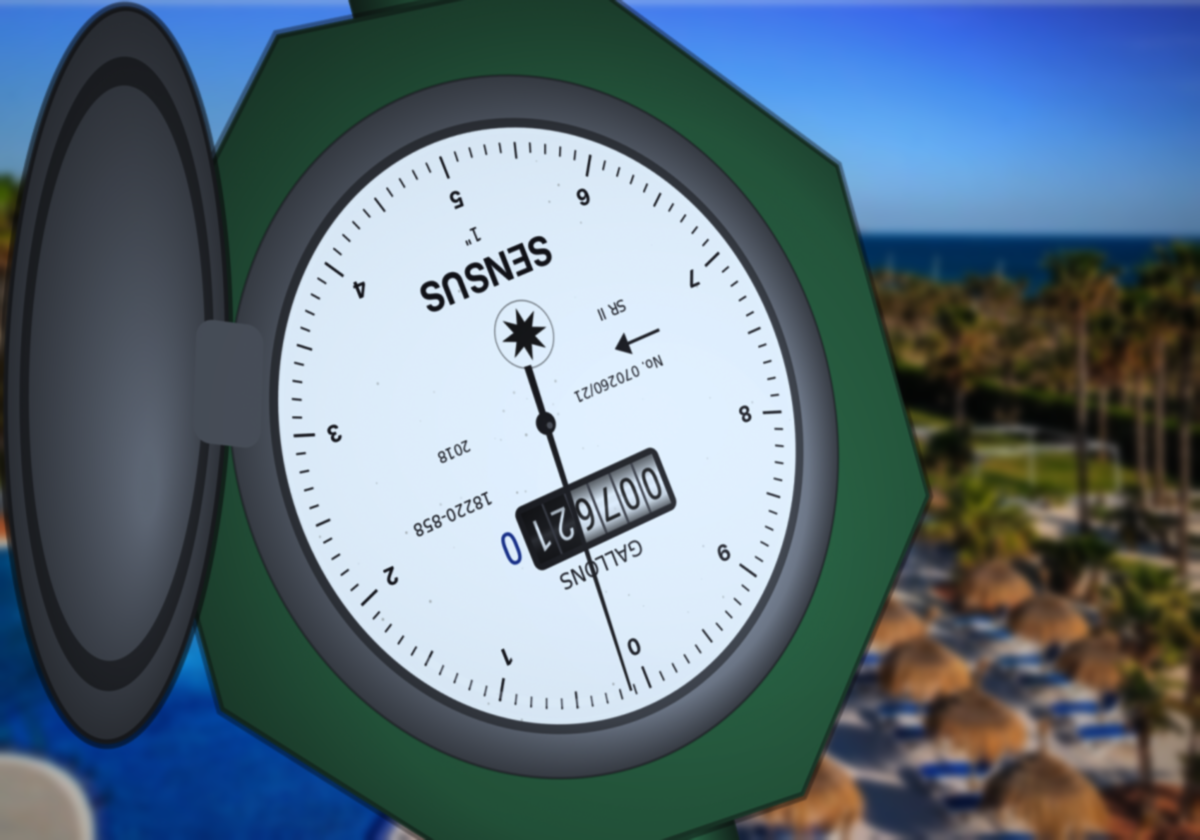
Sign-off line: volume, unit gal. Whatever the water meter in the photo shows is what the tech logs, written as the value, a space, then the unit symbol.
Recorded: 76210.1 gal
